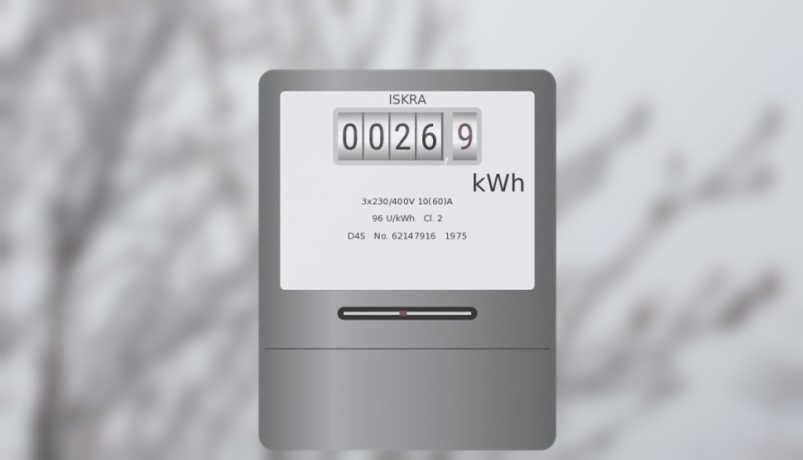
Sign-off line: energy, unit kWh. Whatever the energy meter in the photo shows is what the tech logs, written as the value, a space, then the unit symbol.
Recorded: 26.9 kWh
